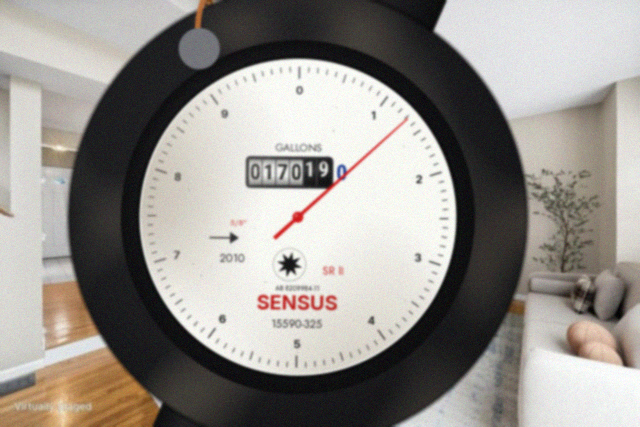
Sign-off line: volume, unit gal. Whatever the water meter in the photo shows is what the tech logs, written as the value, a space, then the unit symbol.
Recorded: 170191.3 gal
